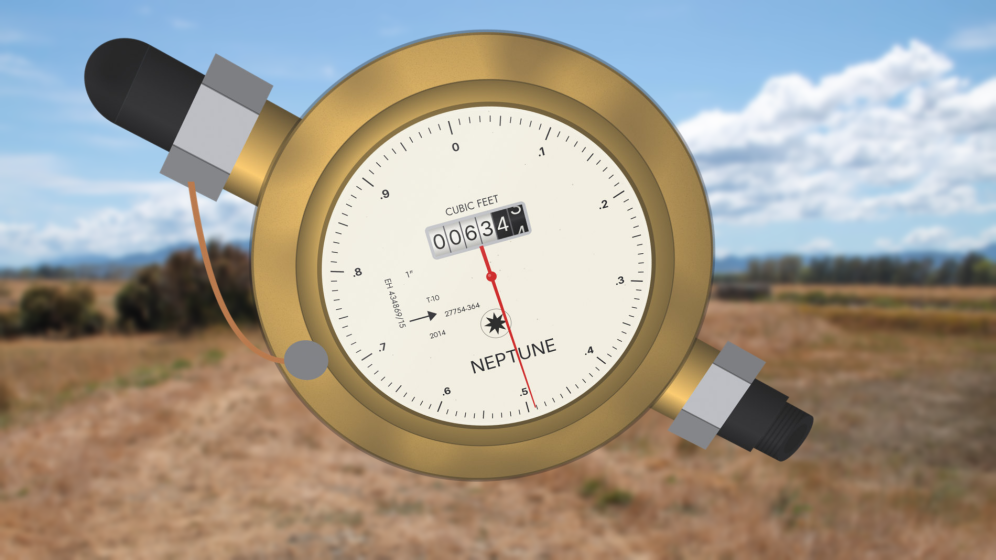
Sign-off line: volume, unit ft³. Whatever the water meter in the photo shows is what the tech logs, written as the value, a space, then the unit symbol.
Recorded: 6343.49 ft³
